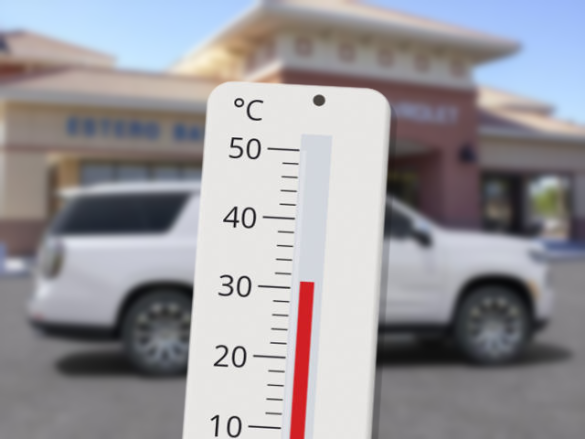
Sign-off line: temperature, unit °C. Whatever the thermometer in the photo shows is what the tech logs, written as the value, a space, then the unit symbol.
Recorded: 31 °C
